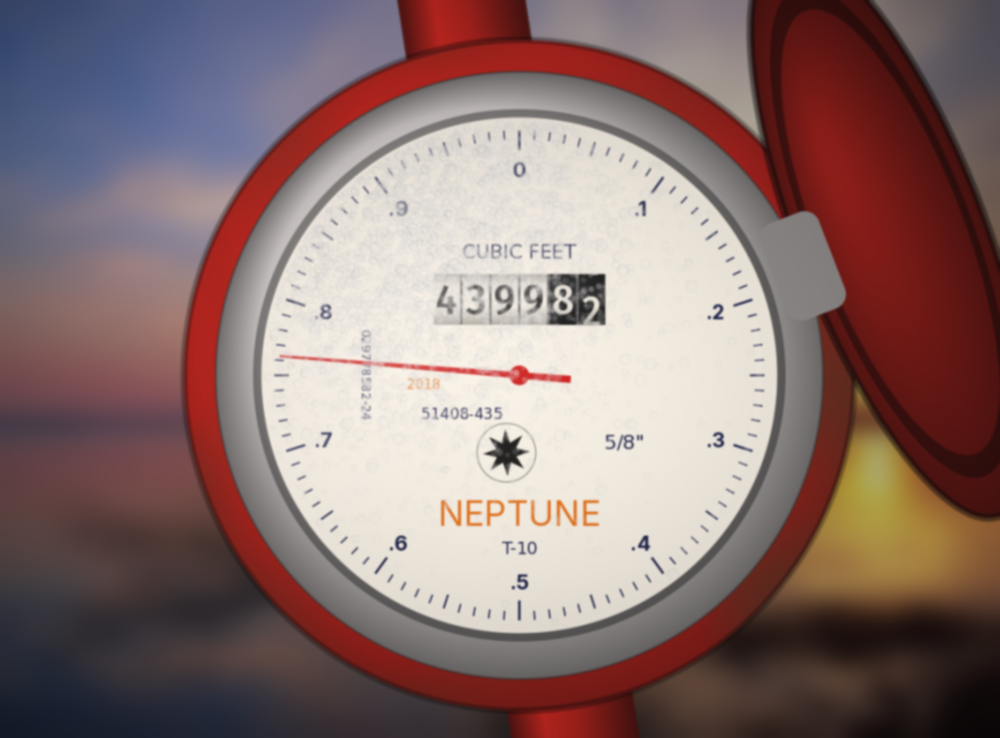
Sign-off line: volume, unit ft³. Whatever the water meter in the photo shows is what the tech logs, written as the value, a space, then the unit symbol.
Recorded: 439981.76 ft³
